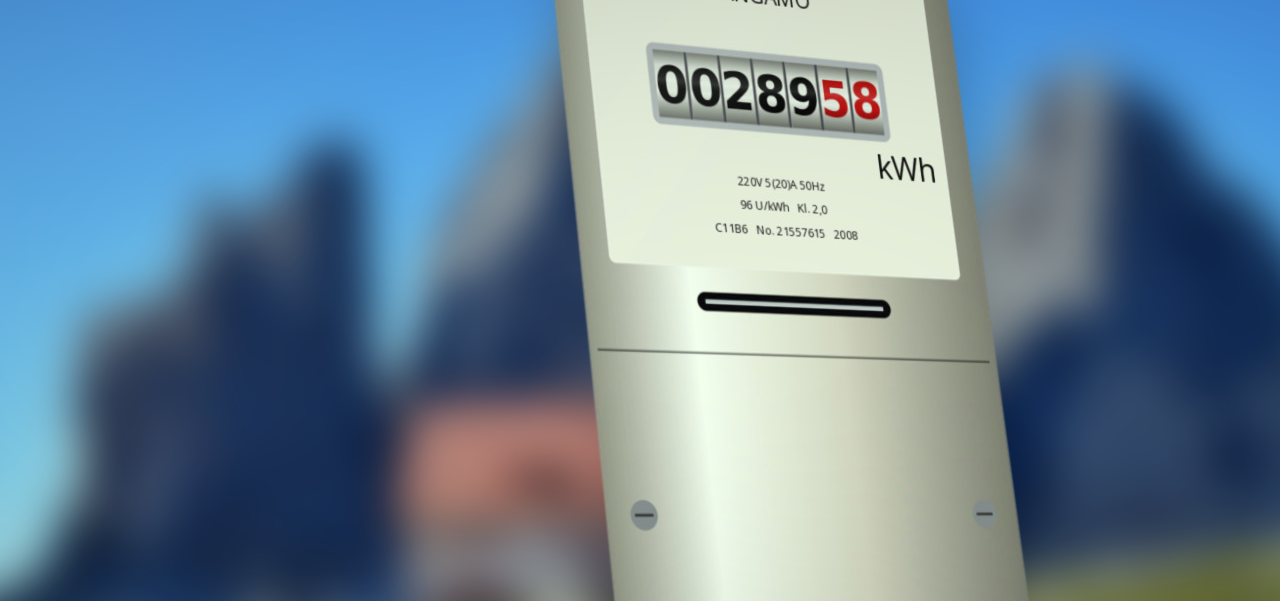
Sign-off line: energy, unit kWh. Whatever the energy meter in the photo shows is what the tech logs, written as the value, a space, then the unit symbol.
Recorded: 289.58 kWh
